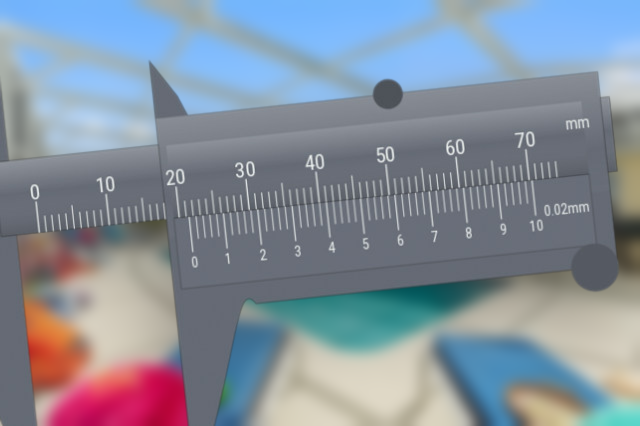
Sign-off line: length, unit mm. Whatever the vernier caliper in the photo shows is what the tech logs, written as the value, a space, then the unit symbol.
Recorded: 21.4 mm
